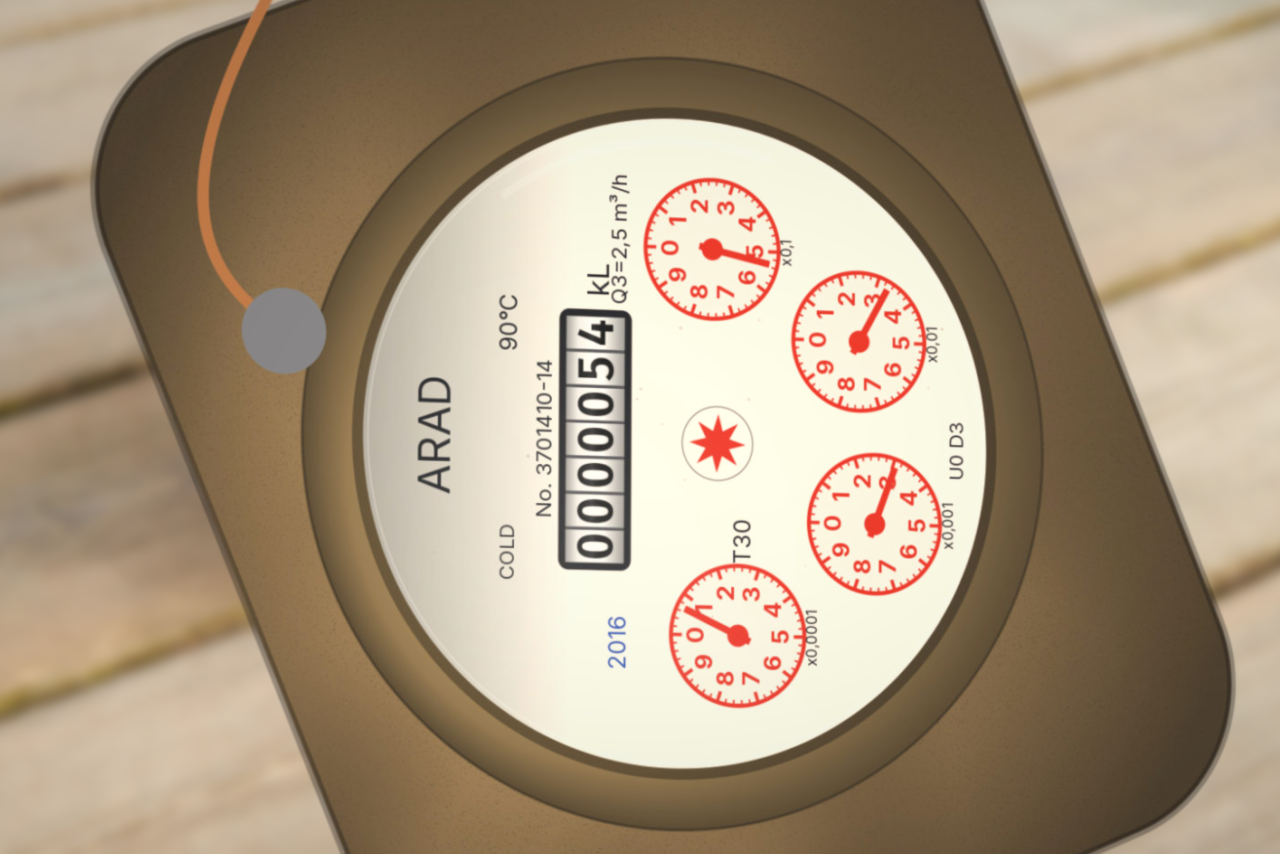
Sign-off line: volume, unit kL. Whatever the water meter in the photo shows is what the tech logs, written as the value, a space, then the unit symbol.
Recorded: 54.5330 kL
